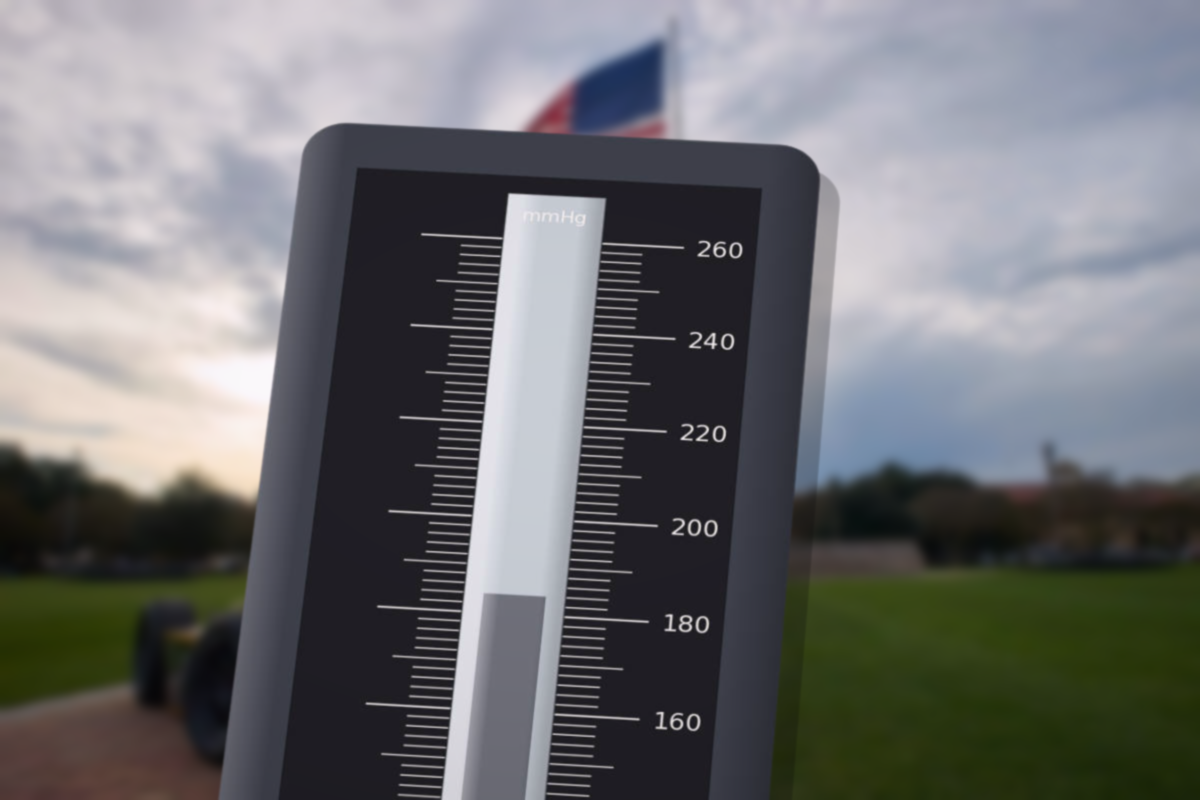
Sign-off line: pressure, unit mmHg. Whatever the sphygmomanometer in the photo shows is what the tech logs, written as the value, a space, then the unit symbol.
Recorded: 184 mmHg
